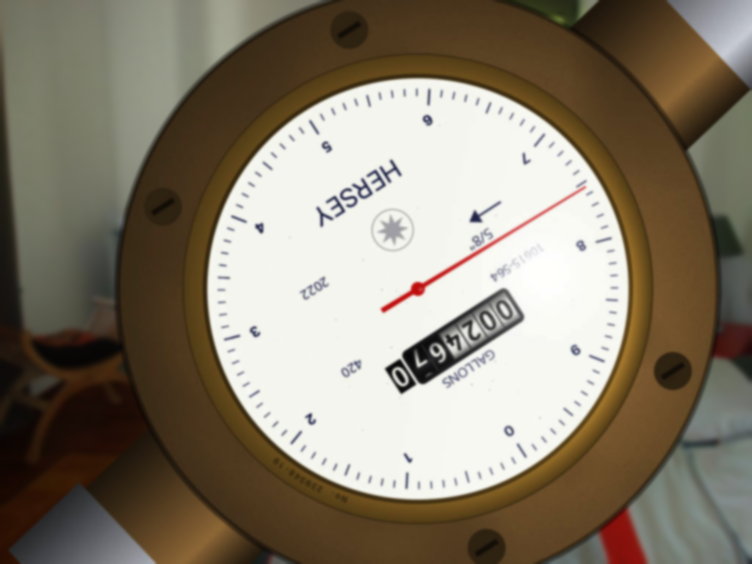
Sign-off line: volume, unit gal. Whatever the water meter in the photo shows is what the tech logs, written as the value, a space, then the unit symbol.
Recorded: 24667.5 gal
